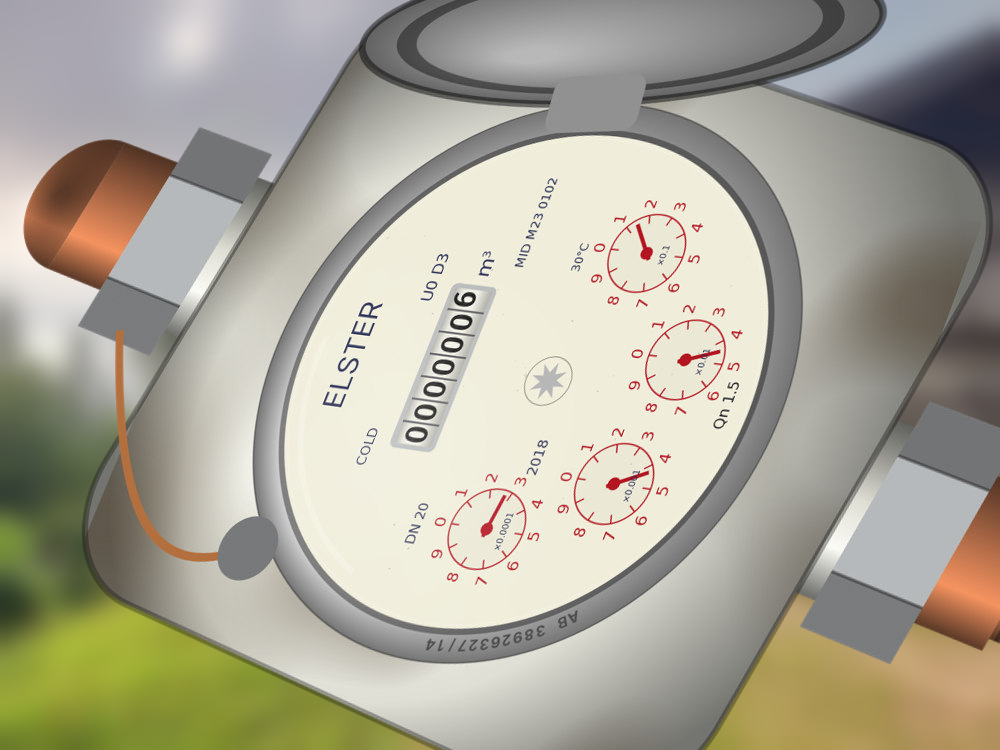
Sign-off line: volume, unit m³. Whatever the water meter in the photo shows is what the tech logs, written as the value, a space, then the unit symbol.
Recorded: 6.1442 m³
